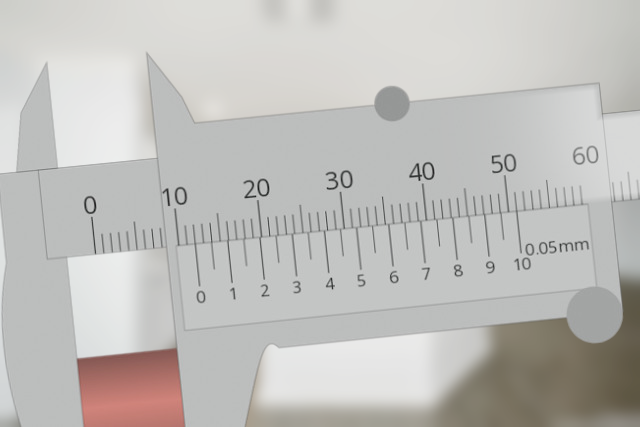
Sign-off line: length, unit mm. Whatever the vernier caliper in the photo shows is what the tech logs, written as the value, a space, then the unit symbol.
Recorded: 12.0 mm
